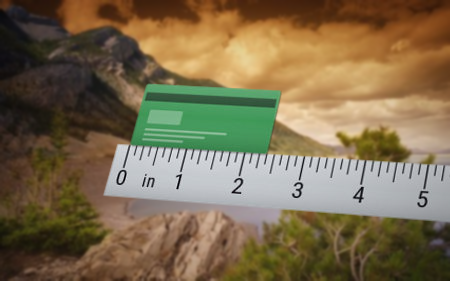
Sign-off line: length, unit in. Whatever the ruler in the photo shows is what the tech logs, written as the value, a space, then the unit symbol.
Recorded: 2.375 in
